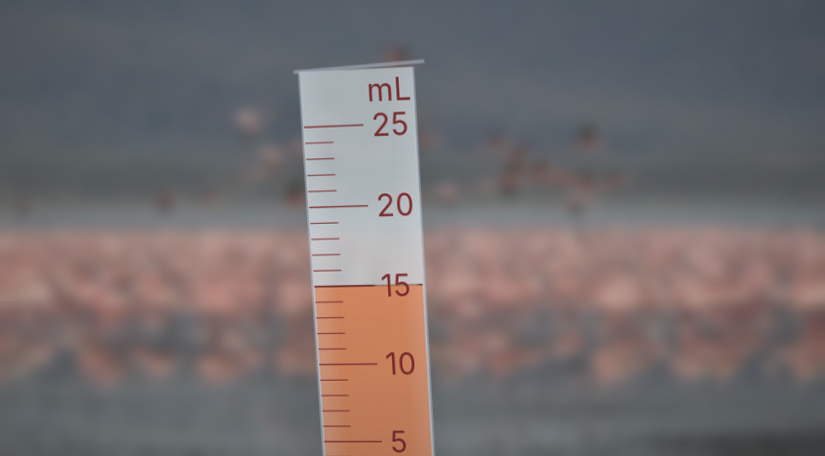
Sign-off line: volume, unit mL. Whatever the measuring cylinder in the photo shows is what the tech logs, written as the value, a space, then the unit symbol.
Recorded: 15 mL
